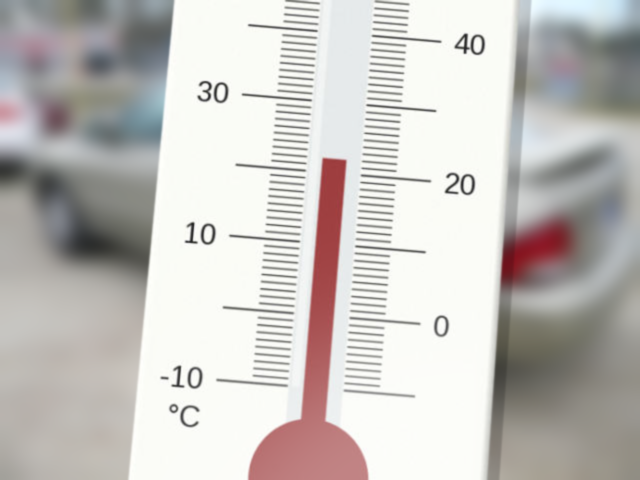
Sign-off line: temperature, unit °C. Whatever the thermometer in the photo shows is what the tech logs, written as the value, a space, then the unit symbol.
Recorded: 22 °C
